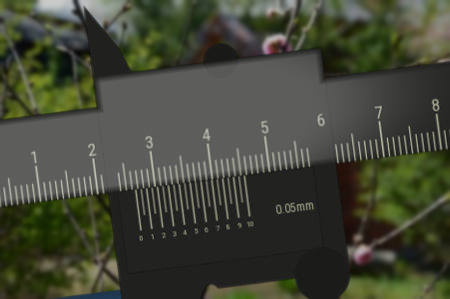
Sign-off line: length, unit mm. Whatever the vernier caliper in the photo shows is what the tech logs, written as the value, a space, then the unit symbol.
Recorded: 26.6 mm
